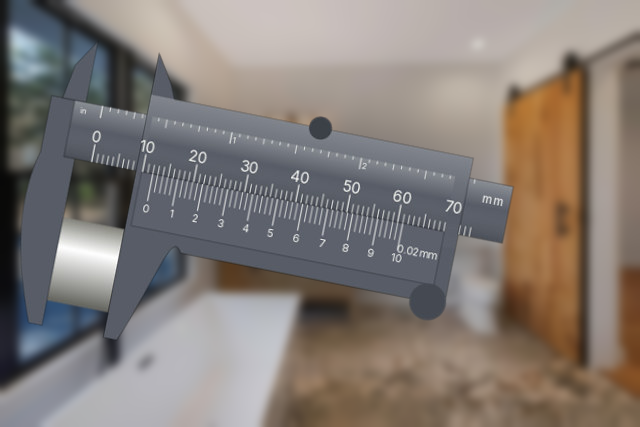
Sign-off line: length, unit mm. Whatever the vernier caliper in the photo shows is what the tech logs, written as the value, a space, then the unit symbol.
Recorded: 12.0 mm
